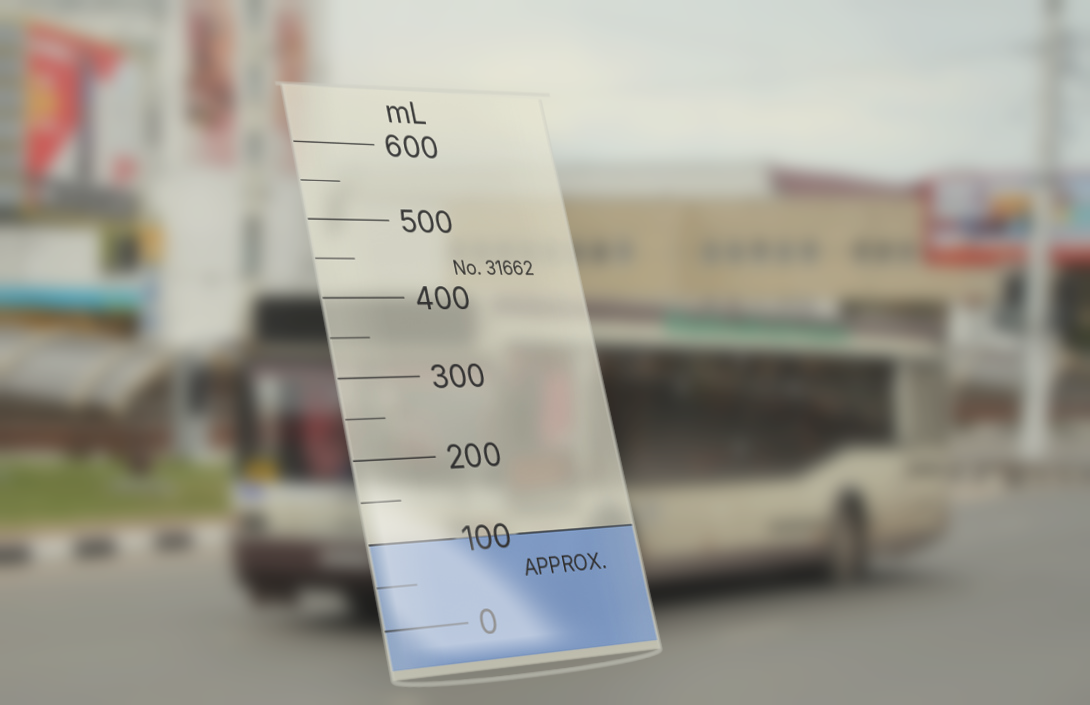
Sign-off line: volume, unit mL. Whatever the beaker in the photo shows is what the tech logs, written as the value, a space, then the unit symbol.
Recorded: 100 mL
